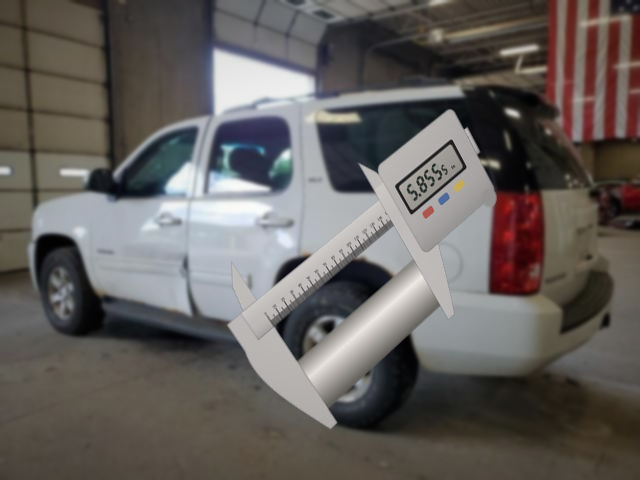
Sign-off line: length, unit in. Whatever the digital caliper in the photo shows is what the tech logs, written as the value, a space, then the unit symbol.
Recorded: 5.8555 in
